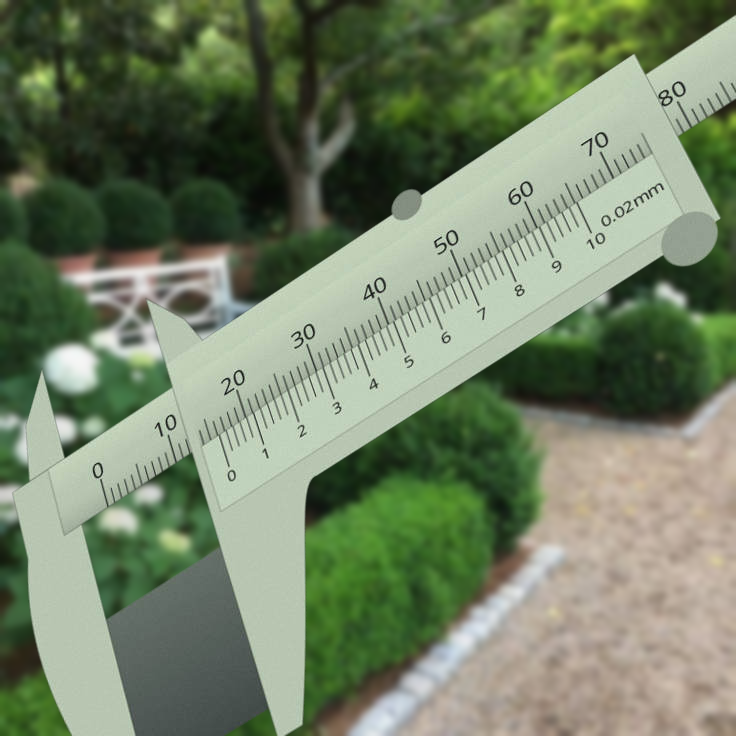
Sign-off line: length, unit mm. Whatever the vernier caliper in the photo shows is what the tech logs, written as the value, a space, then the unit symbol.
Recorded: 16.2 mm
